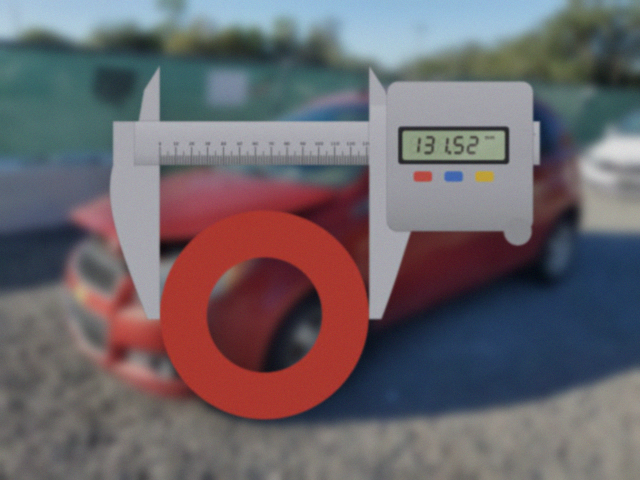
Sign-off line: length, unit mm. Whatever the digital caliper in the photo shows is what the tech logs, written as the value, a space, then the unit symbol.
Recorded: 131.52 mm
